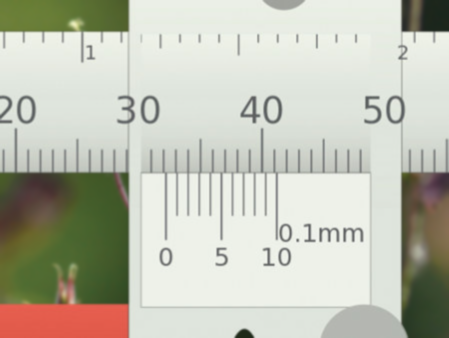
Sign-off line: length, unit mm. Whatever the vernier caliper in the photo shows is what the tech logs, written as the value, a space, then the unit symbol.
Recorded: 32.2 mm
